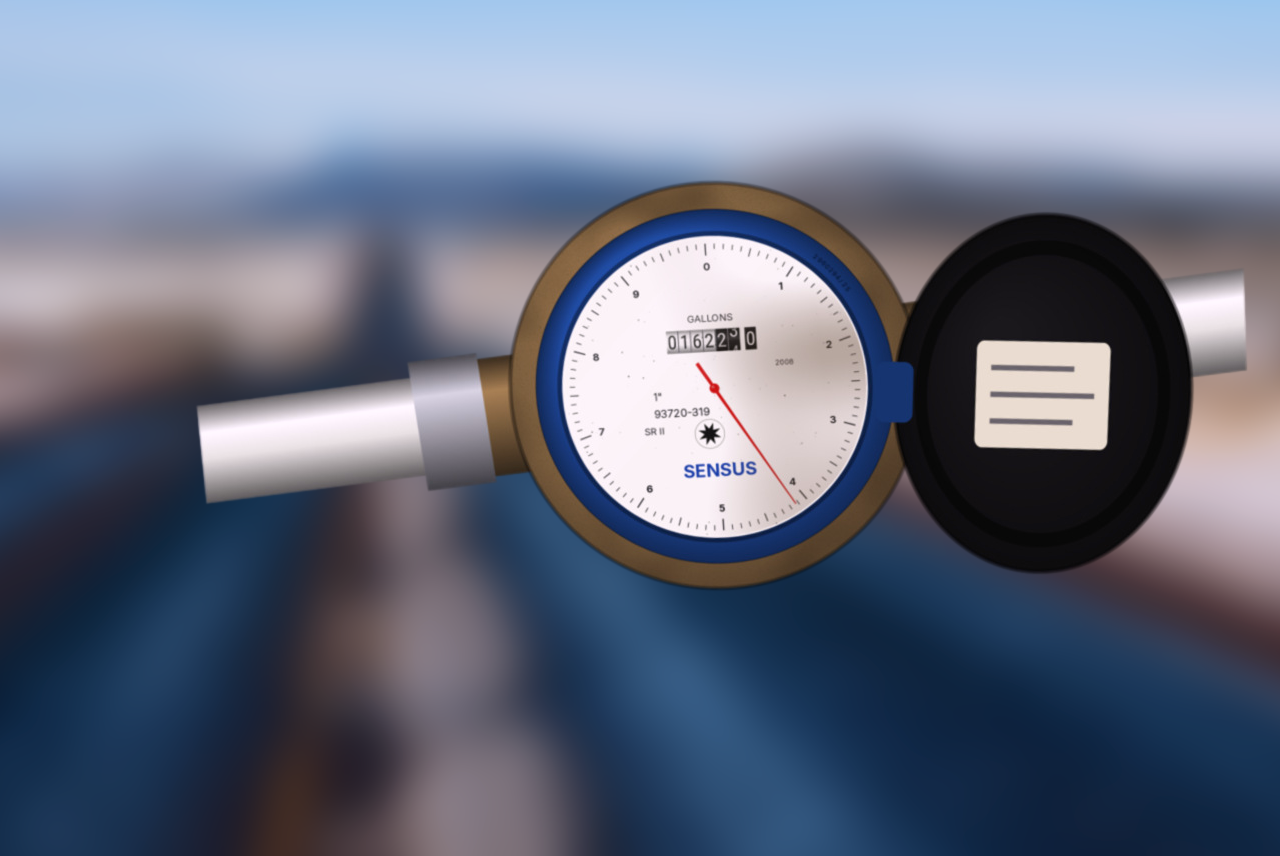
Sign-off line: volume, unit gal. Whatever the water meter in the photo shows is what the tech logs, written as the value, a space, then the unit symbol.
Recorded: 162234.1 gal
